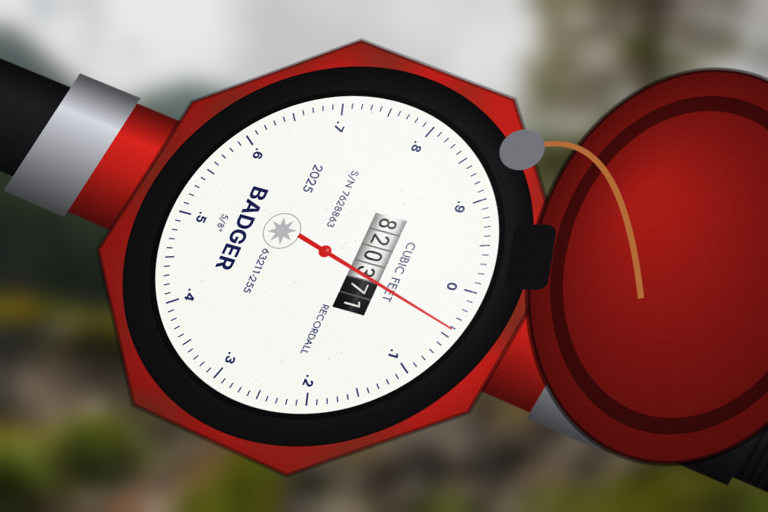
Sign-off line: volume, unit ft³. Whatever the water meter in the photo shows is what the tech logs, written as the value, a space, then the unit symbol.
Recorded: 820371.04 ft³
